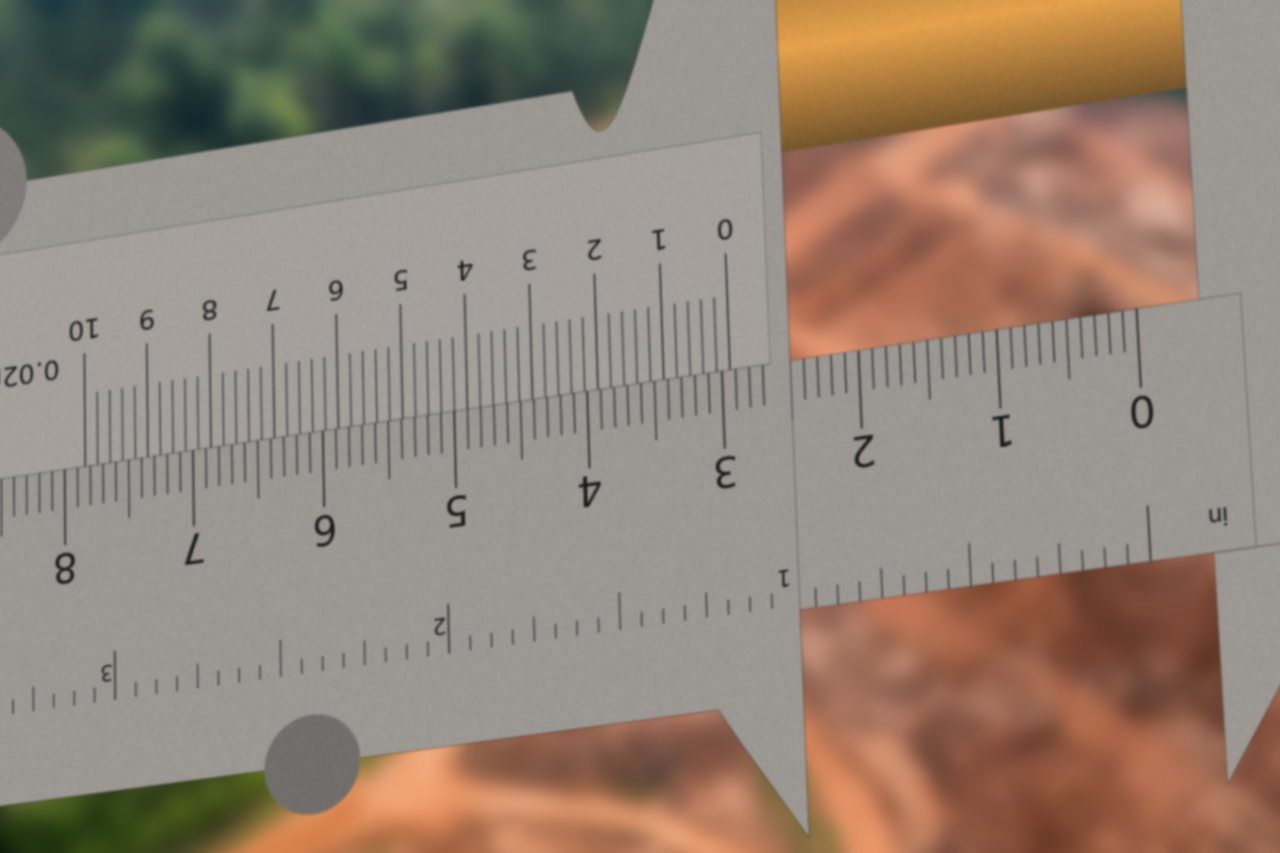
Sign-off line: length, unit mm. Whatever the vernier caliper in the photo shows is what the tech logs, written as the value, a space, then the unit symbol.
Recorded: 29.4 mm
